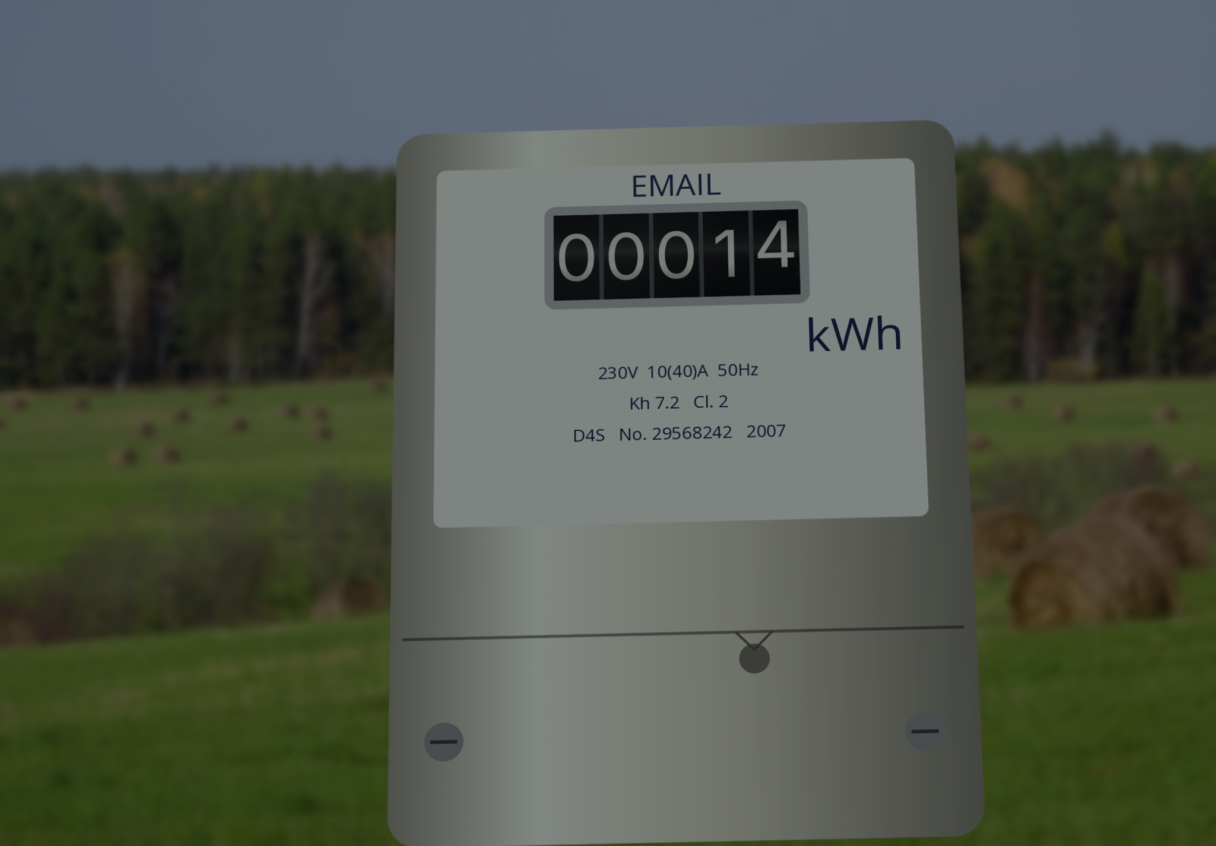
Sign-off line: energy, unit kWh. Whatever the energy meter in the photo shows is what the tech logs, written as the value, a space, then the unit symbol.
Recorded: 14 kWh
